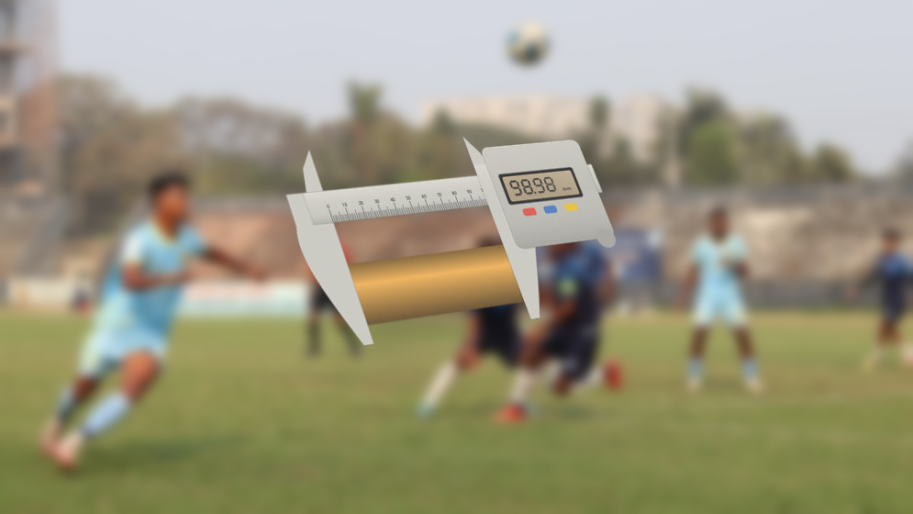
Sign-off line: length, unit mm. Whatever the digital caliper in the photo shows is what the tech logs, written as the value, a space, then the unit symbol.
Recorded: 98.98 mm
